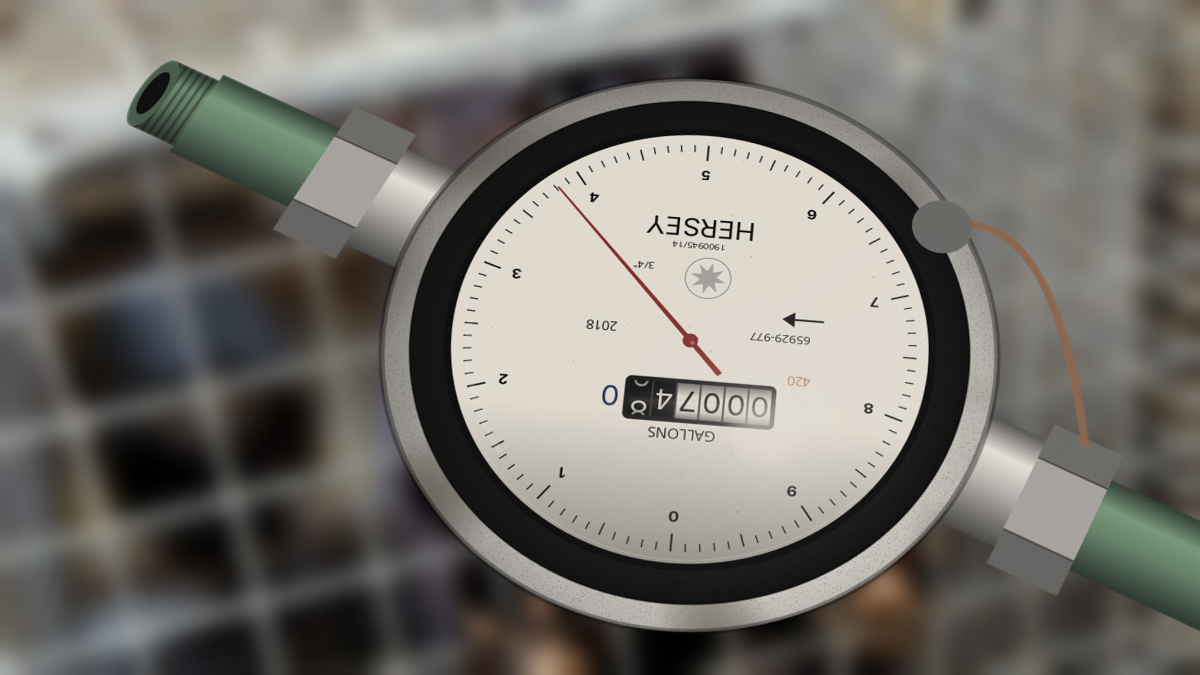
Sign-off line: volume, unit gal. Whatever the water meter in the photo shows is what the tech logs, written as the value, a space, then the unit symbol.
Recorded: 7483.8 gal
